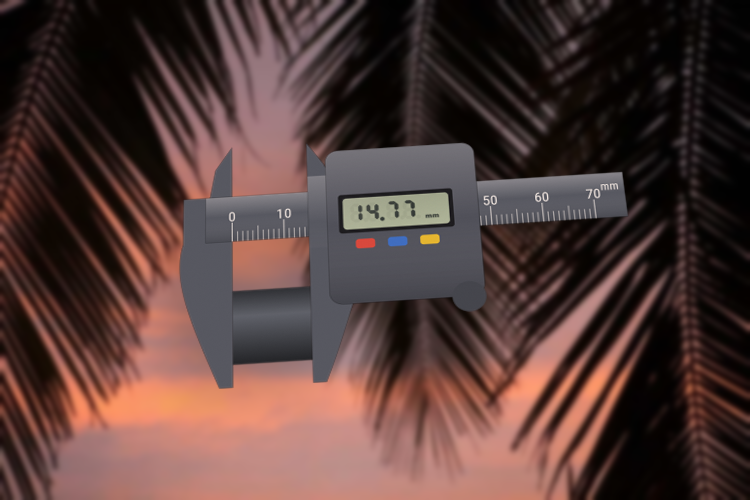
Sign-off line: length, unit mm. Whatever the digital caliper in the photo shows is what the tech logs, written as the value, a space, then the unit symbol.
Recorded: 14.77 mm
